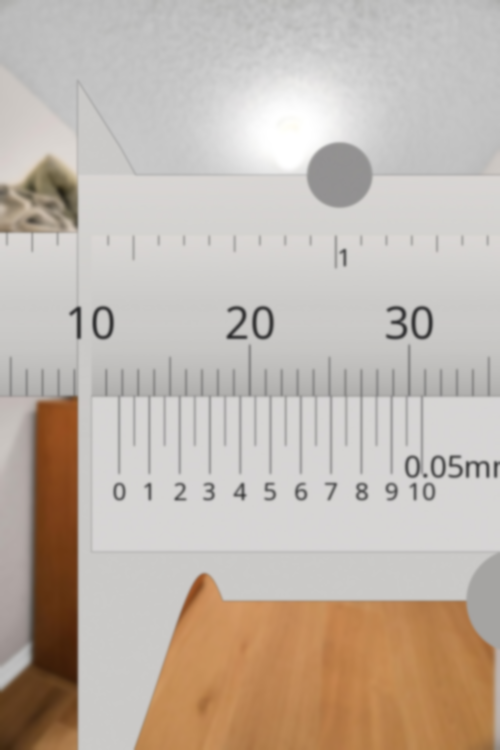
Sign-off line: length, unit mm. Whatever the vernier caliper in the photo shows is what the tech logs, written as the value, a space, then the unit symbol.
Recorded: 11.8 mm
